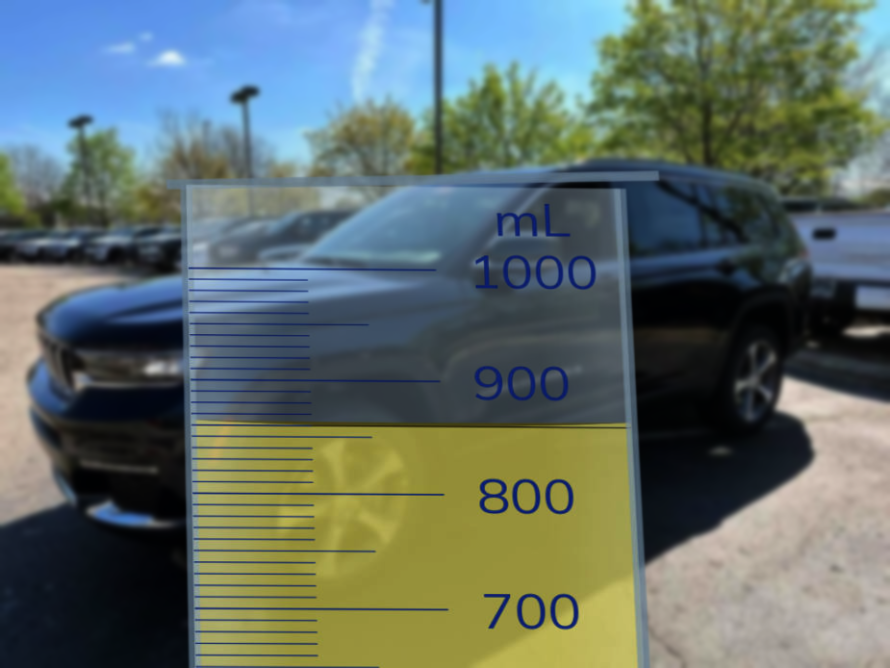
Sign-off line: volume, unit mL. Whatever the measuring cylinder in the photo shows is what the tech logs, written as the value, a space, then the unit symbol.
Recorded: 860 mL
